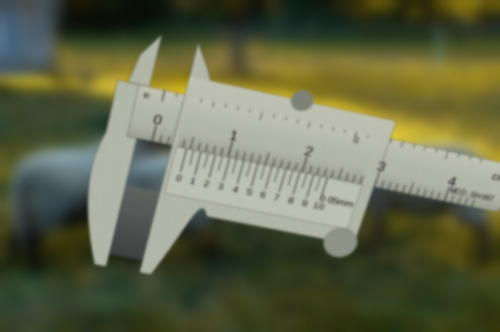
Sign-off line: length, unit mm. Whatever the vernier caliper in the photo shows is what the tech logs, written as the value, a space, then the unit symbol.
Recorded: 4.5 mm
